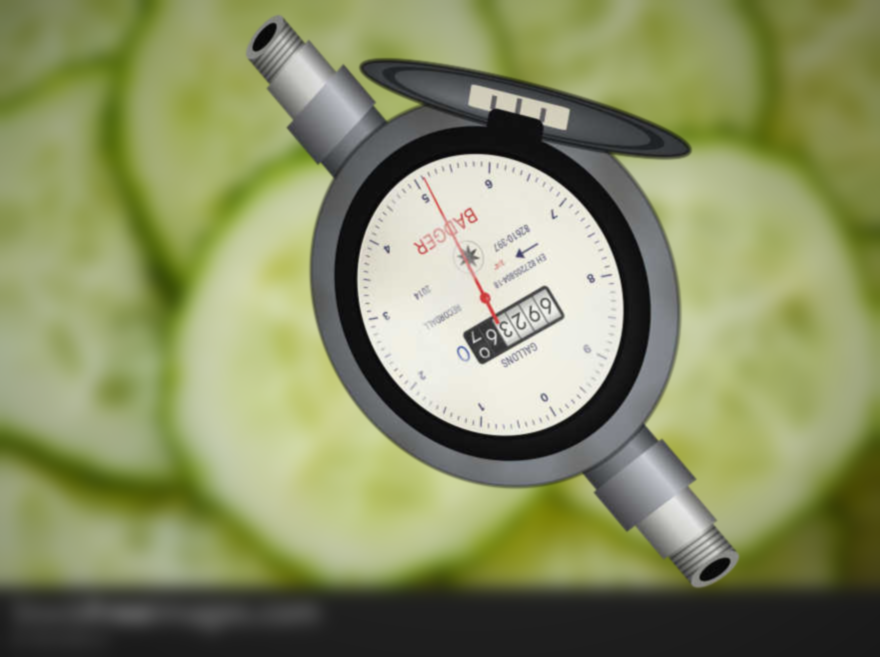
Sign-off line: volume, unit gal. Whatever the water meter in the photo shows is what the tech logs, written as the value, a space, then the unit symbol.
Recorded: 6923665.1 gal
